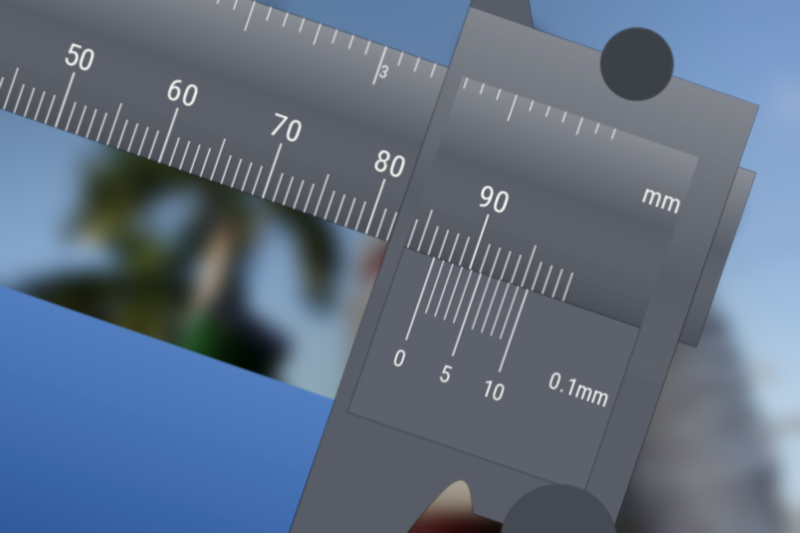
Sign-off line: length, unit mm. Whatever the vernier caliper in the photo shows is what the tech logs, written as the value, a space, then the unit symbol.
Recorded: 86.6 mm
